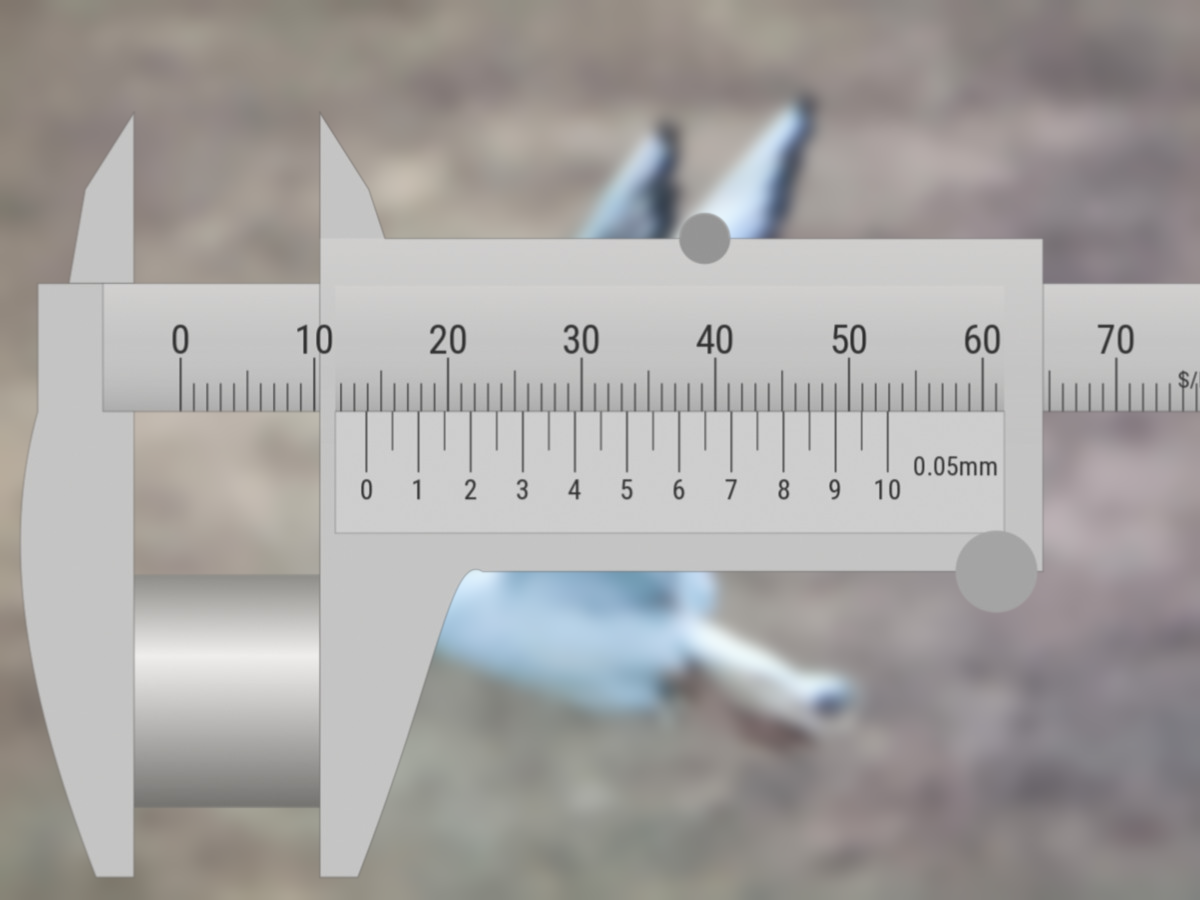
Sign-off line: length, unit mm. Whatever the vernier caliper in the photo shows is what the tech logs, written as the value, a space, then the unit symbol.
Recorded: 13.9 mm
